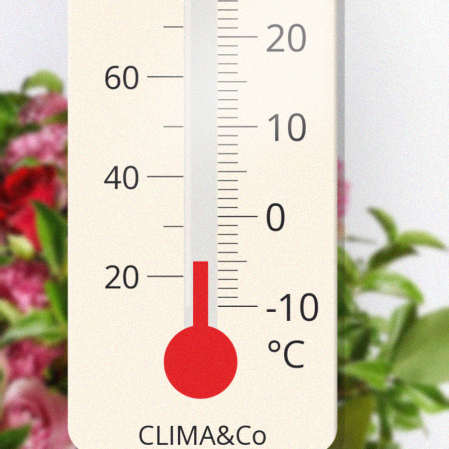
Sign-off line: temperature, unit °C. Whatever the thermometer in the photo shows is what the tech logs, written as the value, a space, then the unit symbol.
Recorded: -5 °C
